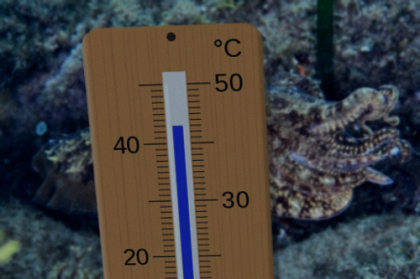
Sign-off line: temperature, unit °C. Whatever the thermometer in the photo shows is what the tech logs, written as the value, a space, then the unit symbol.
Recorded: 43 °C
